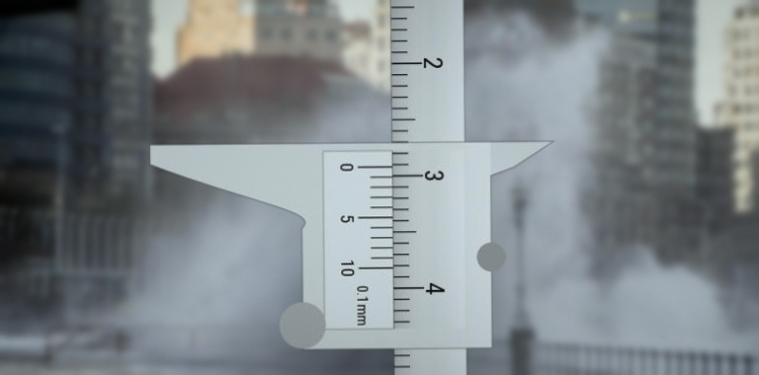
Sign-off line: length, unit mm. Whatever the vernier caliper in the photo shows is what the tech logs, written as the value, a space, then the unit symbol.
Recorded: 29.2 mm
